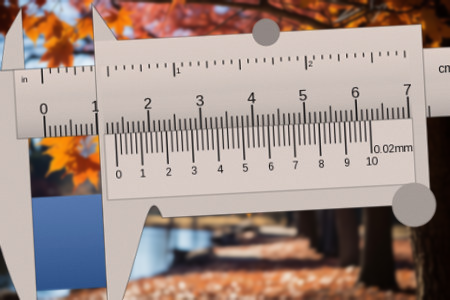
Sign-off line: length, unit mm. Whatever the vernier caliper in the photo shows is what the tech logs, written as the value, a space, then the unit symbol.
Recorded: 13.5 mm
